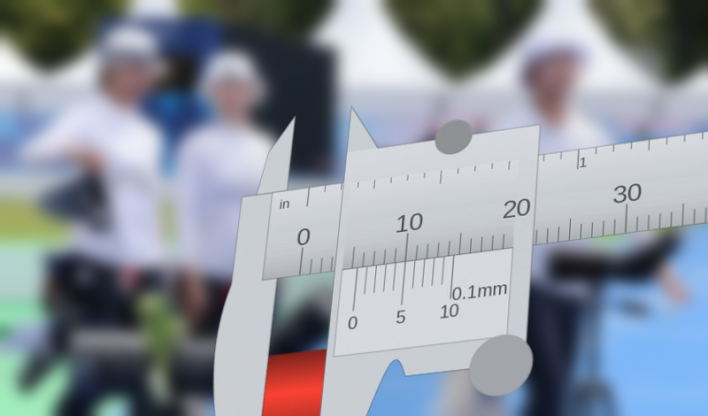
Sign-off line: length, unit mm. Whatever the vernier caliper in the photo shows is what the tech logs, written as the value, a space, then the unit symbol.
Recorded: 5.5 mm
